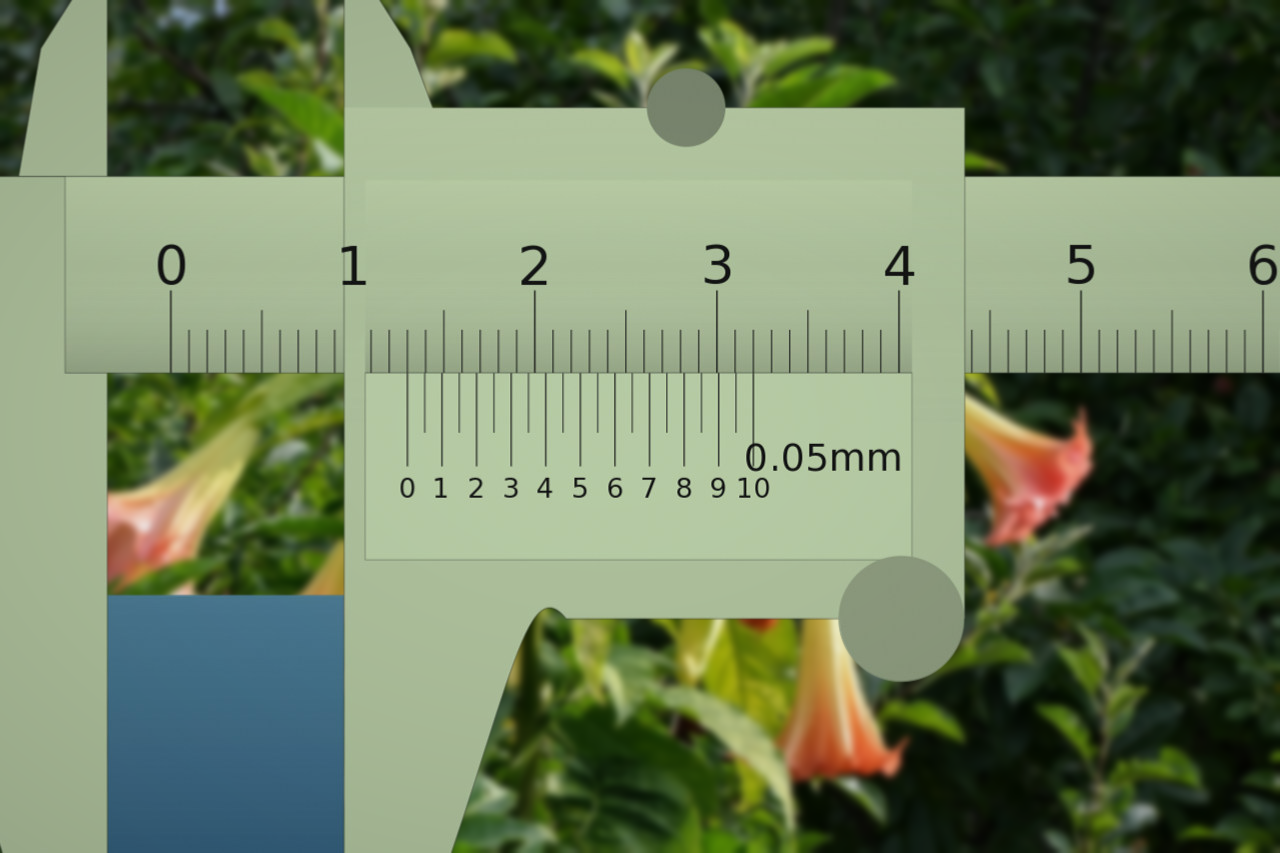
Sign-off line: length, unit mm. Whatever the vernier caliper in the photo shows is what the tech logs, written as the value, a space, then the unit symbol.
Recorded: 13.0 mm
